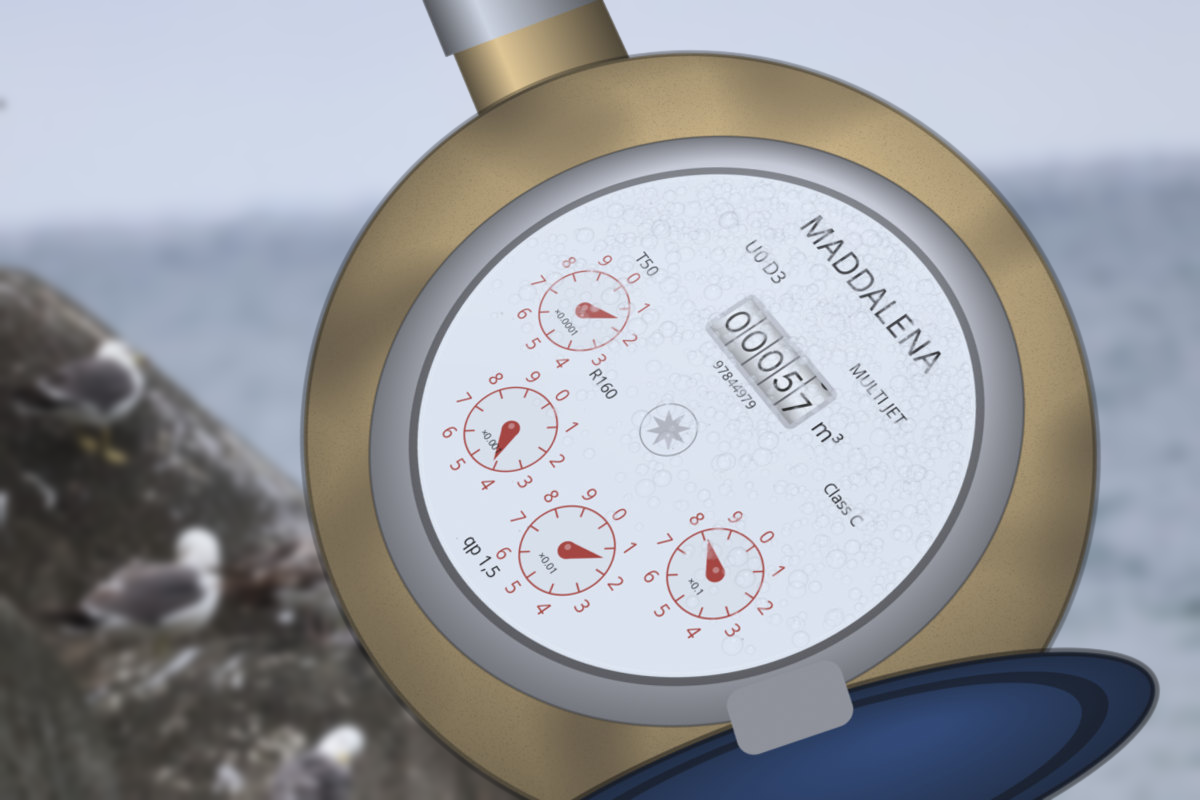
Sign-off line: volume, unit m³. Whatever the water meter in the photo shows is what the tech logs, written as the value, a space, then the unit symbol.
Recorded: 56.8141 m³
